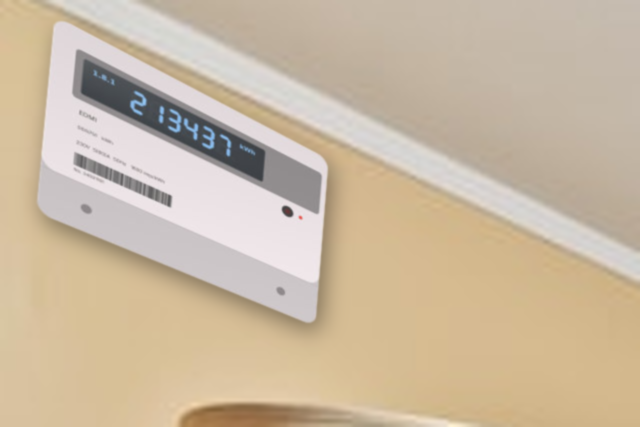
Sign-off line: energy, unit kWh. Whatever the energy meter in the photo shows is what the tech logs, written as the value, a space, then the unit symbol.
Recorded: 213437 kWh
